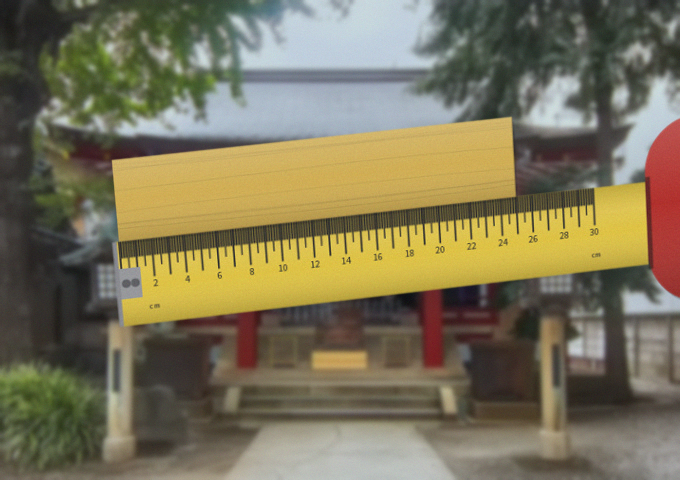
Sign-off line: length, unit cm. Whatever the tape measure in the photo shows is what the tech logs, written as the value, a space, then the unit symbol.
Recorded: 25 cm
